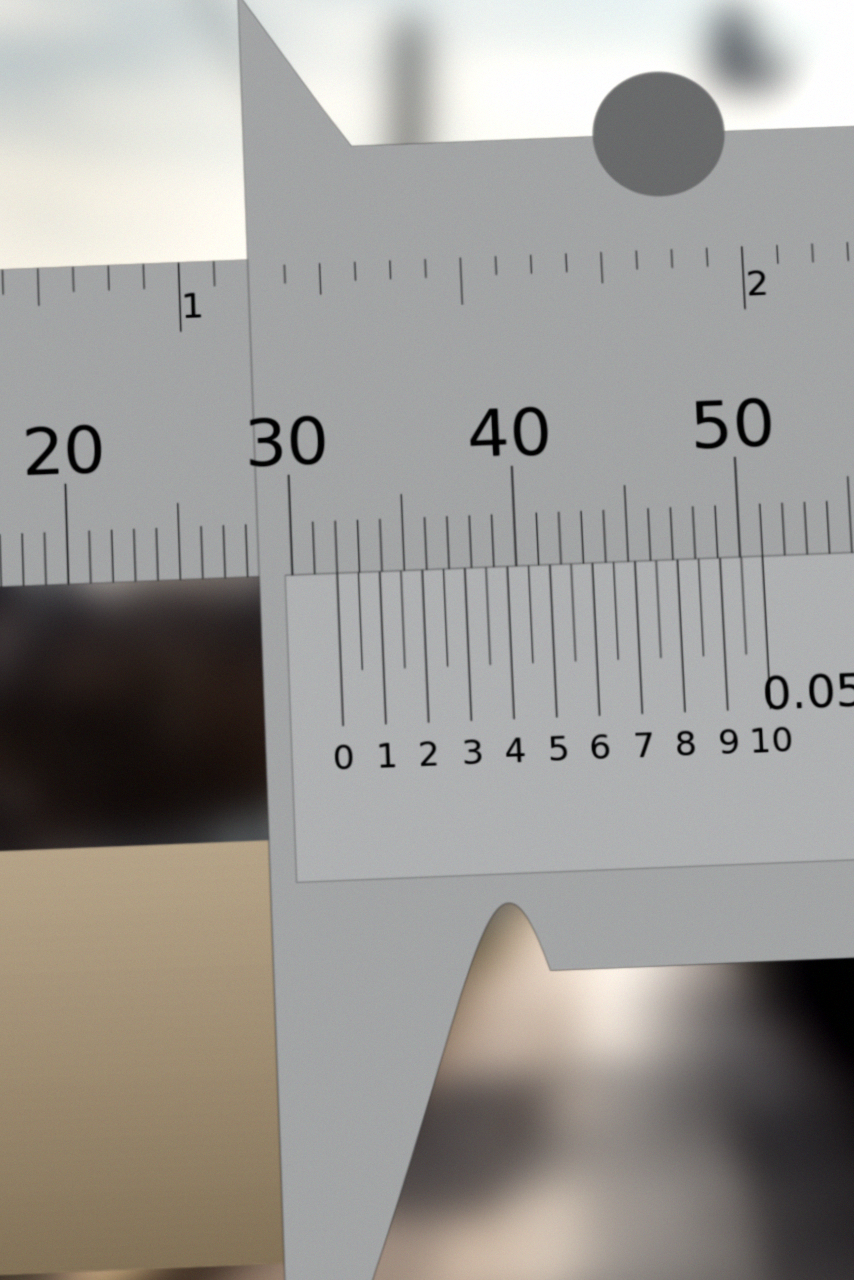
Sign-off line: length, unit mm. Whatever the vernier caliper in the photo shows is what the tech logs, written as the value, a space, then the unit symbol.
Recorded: 32.0 mm
